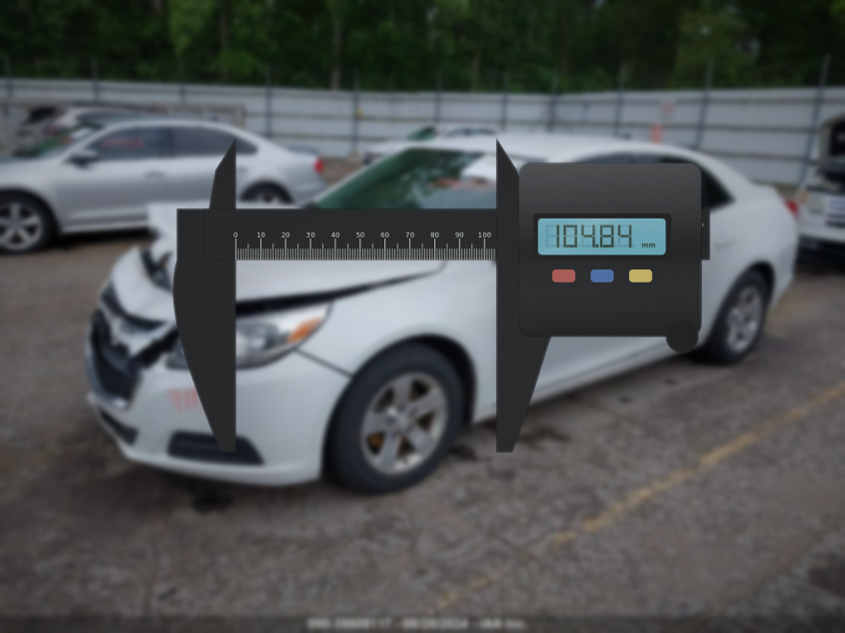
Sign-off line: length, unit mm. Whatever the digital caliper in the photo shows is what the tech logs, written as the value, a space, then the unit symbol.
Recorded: 104.84 mm
